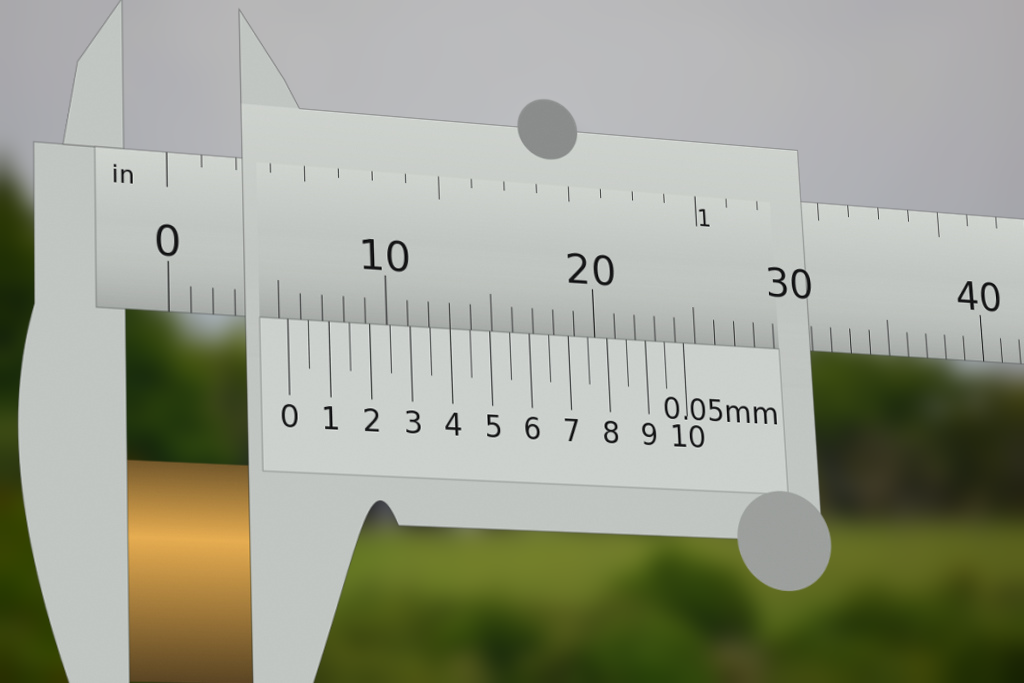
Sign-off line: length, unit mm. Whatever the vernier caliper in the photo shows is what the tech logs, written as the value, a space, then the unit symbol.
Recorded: 5.4 mm
